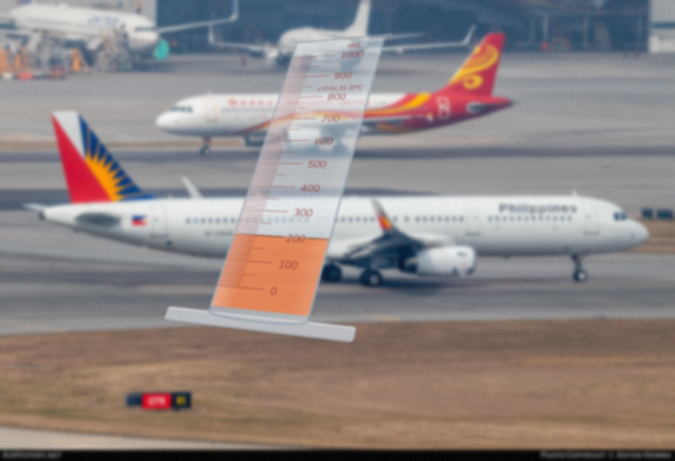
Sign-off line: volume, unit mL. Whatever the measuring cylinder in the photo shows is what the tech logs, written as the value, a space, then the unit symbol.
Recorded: 200 mL
